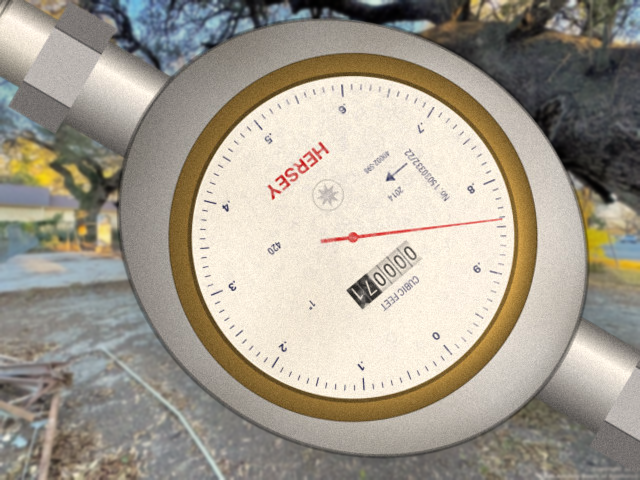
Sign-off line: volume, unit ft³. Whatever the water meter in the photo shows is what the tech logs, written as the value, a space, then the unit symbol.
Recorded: 70.84 ft³
